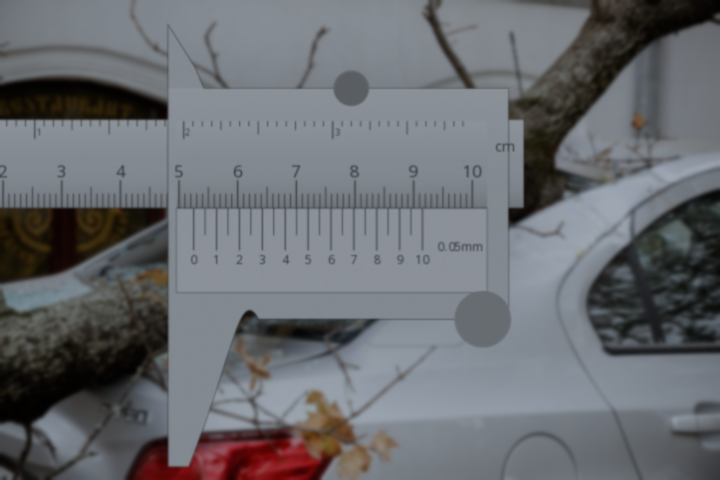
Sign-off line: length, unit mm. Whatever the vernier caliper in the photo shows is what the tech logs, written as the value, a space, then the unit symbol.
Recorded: 52.5 mm
